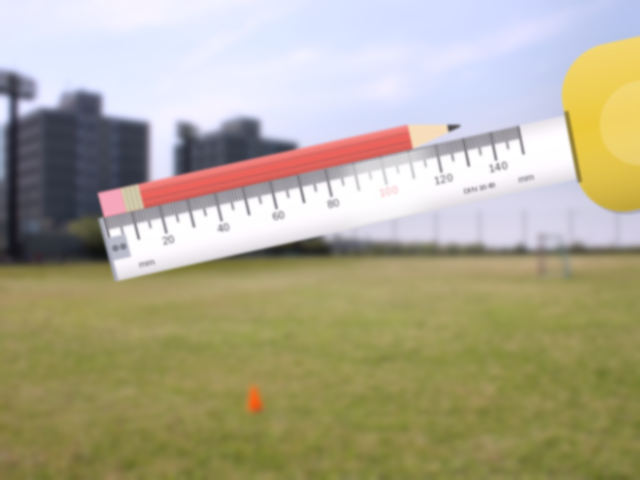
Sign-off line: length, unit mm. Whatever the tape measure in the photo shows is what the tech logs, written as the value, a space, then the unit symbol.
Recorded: 130 mm
